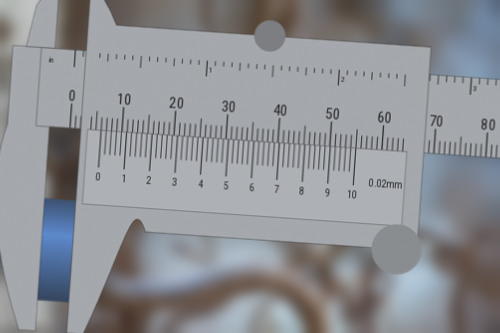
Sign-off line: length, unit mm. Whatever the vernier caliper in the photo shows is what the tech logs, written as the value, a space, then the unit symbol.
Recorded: 6.0 mm
